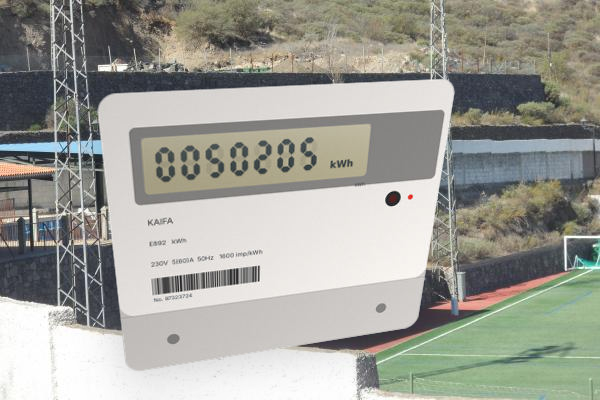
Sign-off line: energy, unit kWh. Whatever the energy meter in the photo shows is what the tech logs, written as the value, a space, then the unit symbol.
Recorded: 50205 kWh
